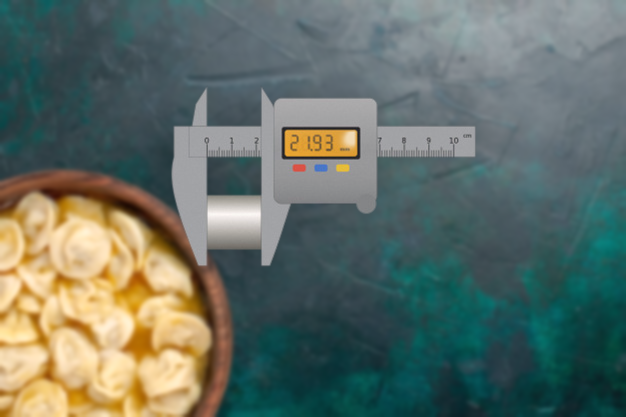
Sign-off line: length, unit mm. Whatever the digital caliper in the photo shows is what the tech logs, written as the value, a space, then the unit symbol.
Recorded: 21.93 mm
